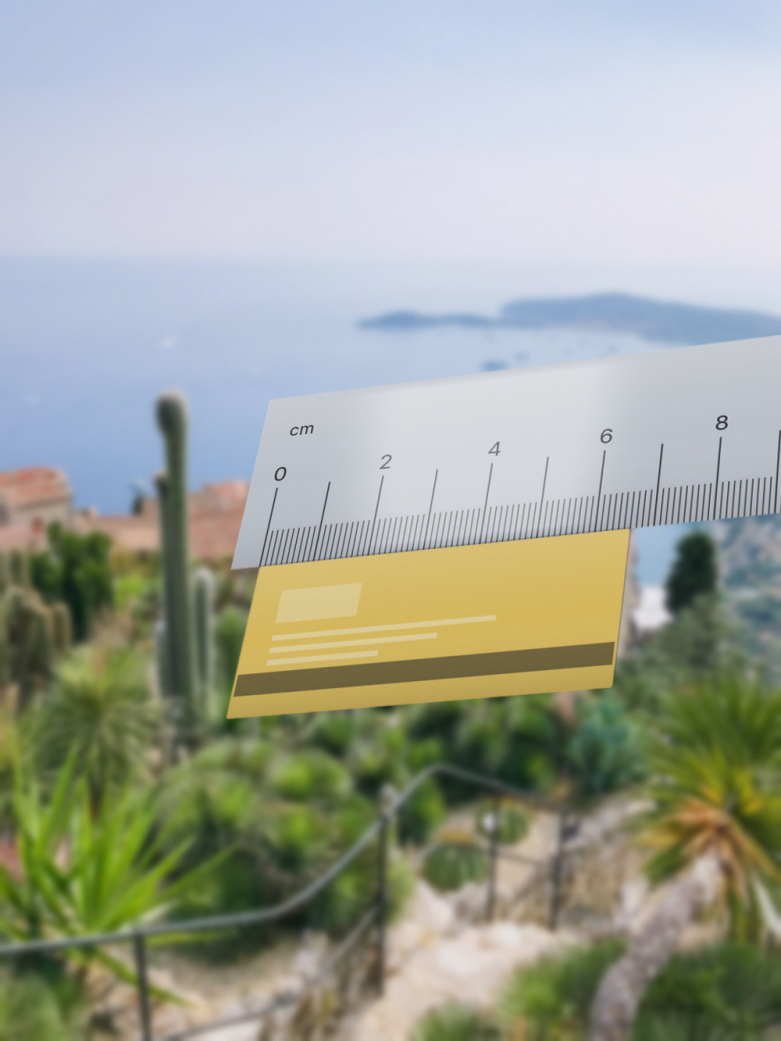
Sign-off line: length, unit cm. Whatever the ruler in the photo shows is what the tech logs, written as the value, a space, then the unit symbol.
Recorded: 6.6 cm
